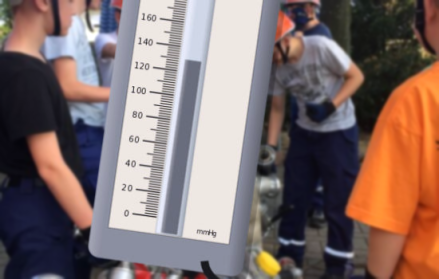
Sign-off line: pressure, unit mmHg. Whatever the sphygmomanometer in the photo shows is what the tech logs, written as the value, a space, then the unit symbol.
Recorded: 130 mmHg
